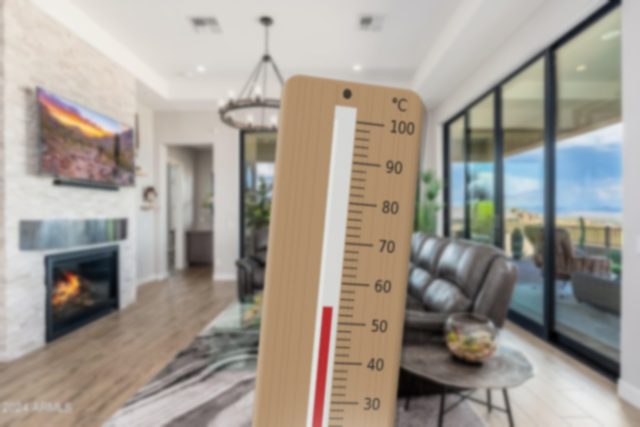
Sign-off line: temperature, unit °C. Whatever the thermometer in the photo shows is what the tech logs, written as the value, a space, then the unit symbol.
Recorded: 54 °C
